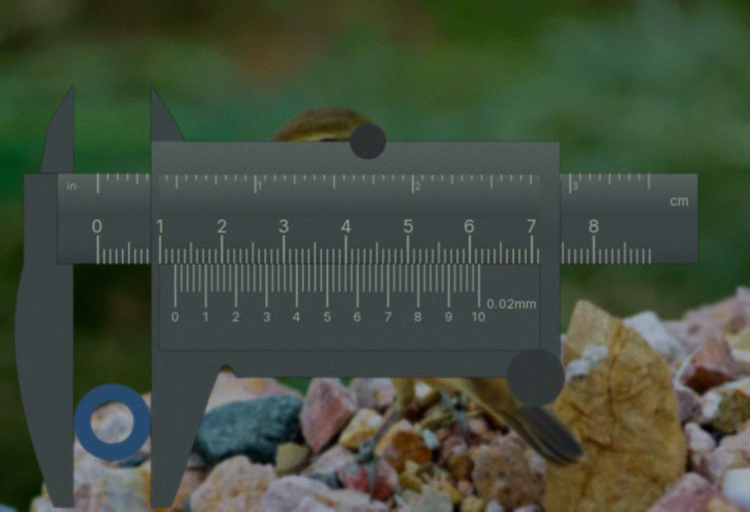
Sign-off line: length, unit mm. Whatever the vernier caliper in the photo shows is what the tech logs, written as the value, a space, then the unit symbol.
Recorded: 12.5 mm
